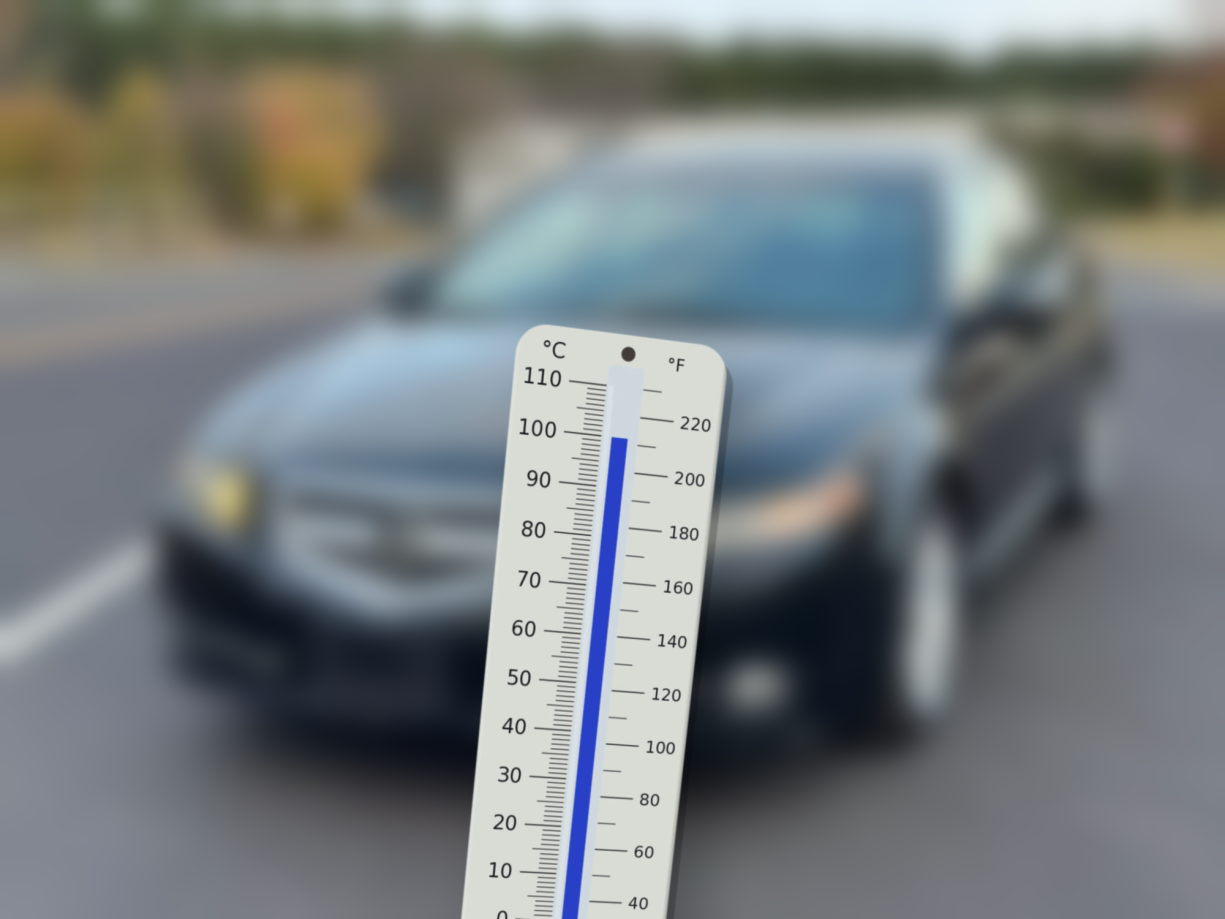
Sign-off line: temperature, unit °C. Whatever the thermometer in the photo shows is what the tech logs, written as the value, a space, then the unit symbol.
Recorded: 100 °C
